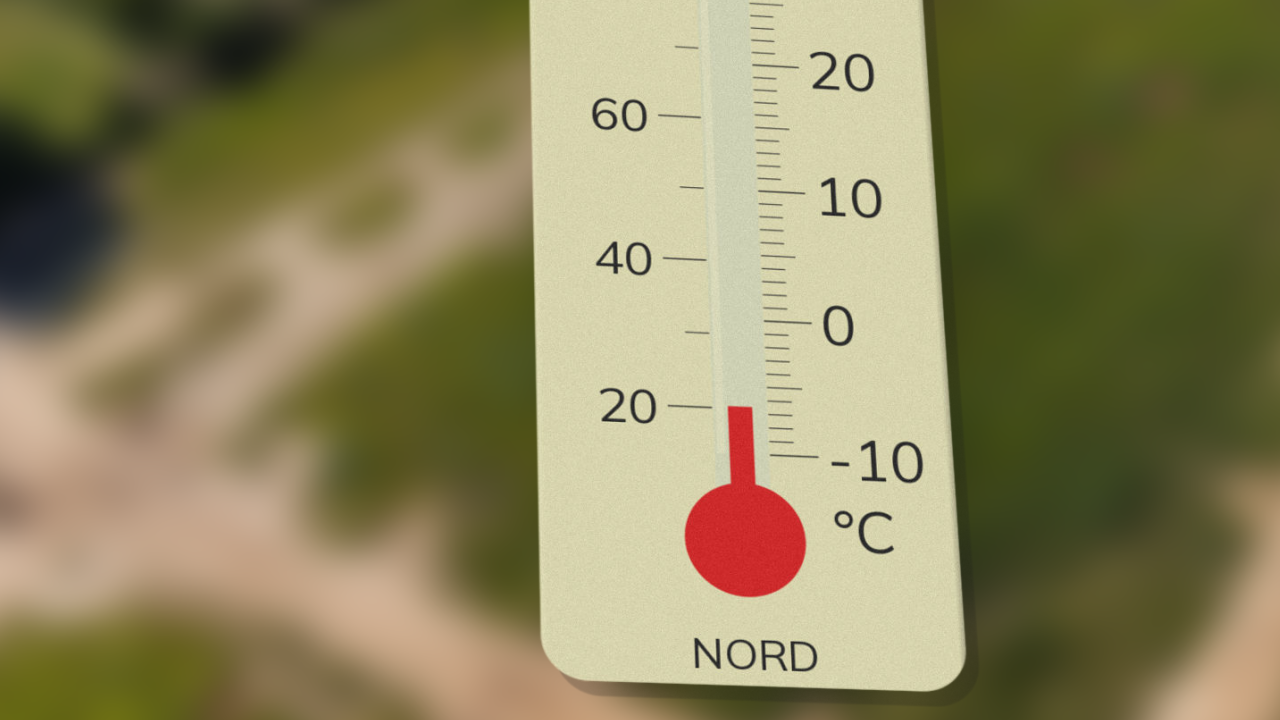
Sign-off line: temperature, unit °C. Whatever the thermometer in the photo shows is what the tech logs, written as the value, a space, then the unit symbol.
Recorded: -6.5 °C
